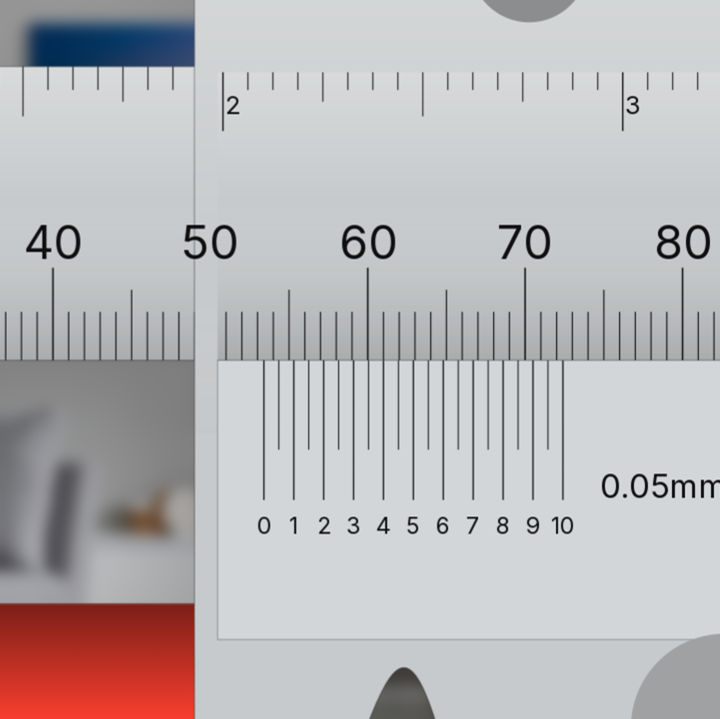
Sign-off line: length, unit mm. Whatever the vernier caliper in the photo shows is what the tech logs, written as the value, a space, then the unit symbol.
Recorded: 53.4 mm
